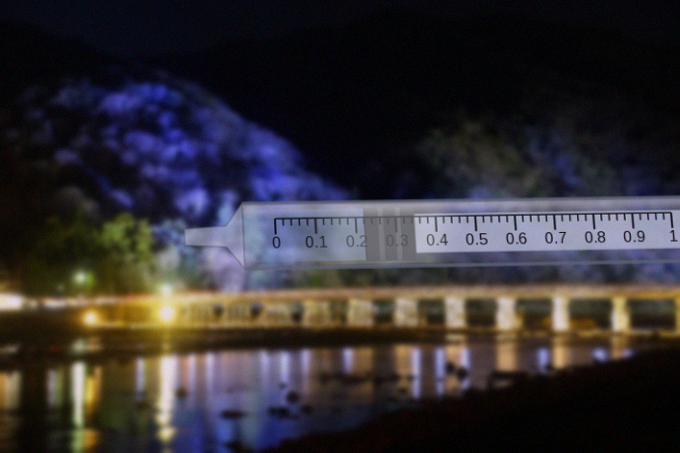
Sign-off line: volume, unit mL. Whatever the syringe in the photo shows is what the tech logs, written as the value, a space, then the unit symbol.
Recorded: 0.22 mL
